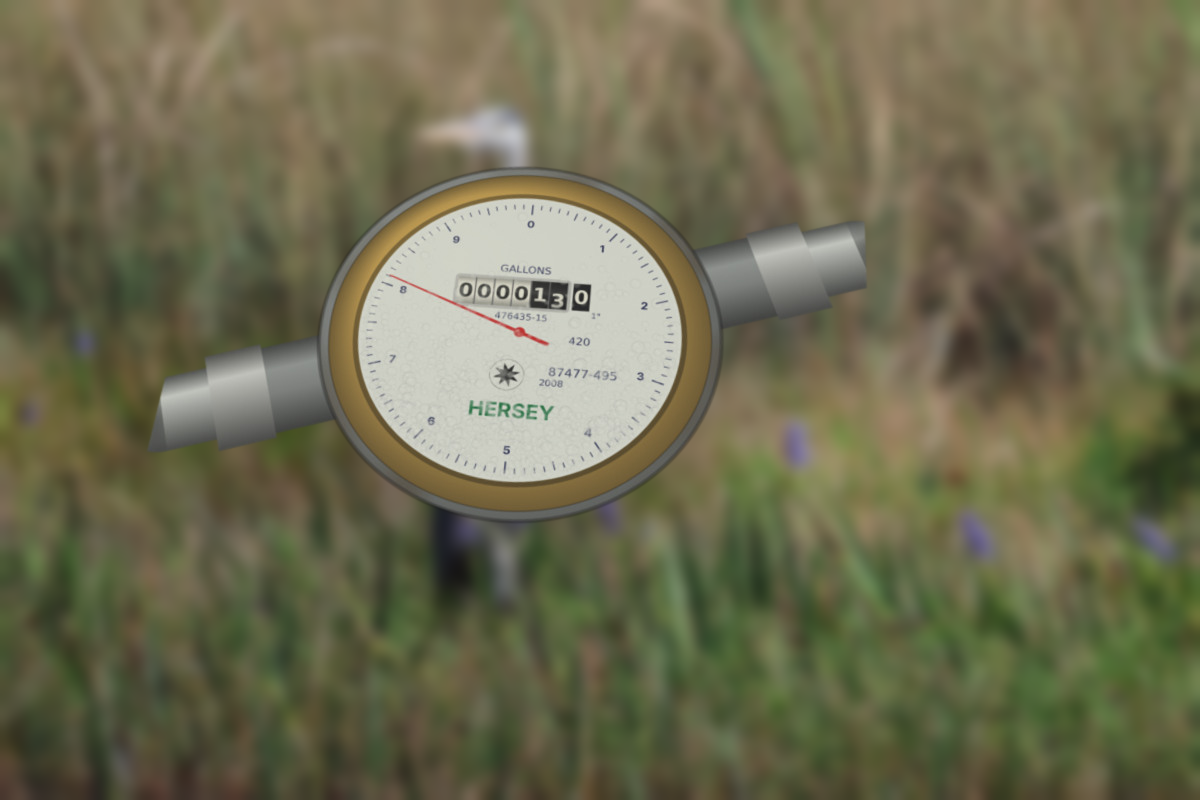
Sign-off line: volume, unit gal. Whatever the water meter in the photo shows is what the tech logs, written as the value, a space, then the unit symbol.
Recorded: 128.1 gal
